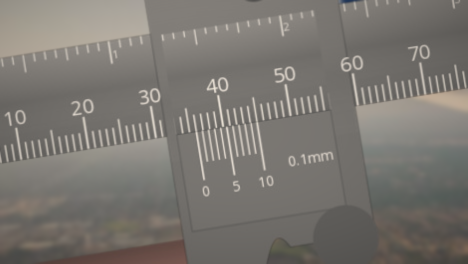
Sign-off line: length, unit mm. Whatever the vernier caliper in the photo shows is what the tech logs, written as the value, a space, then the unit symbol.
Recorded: 36.0 mm
